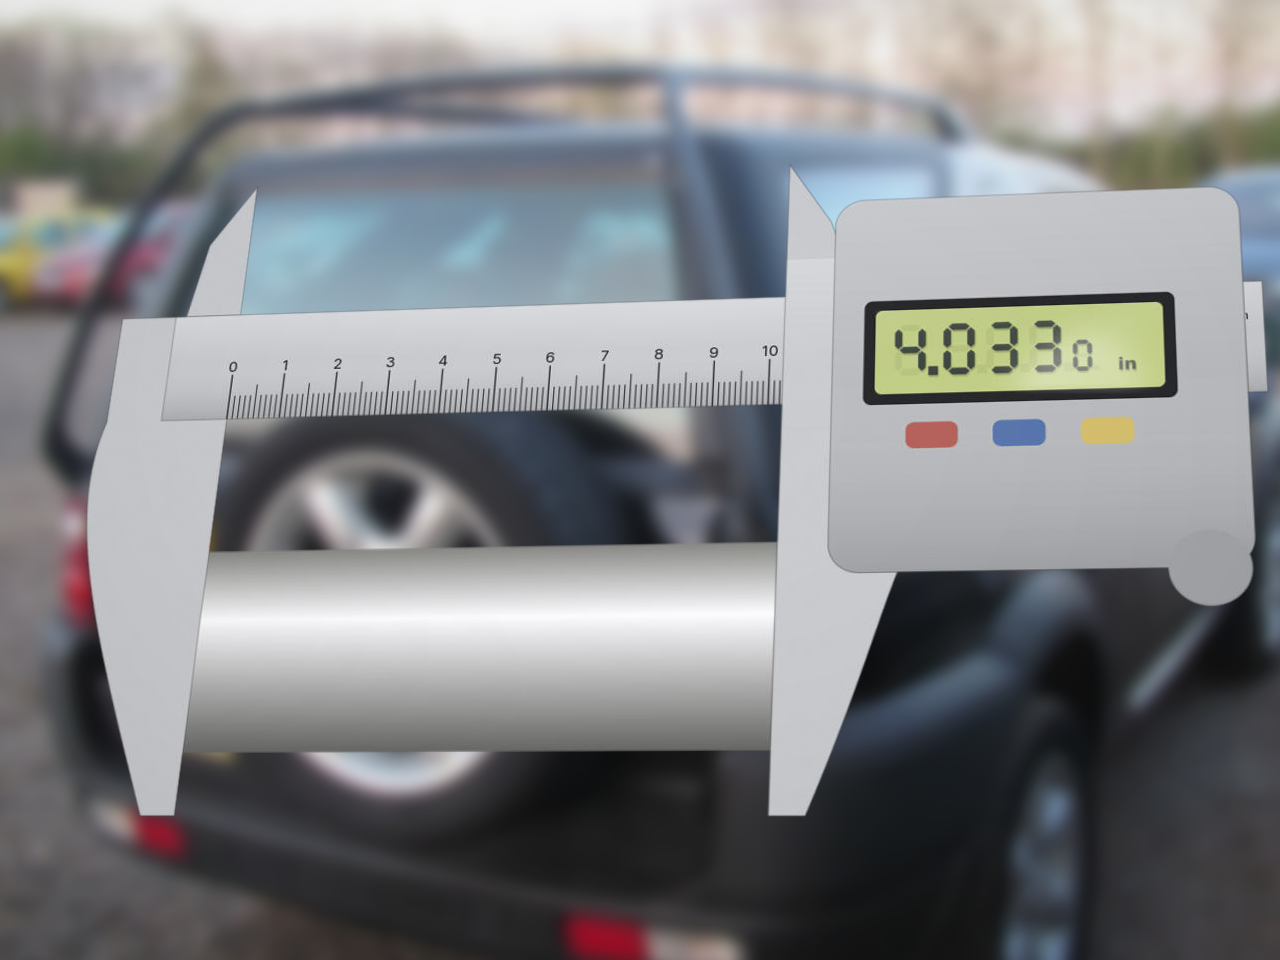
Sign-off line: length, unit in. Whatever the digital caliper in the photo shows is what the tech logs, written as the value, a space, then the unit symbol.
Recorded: 4.0330 in
